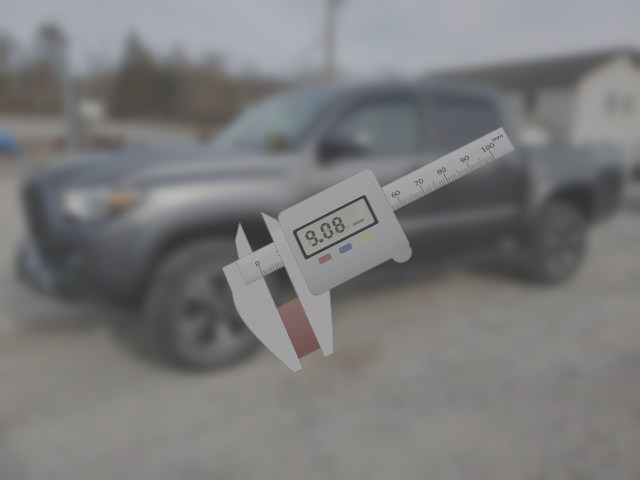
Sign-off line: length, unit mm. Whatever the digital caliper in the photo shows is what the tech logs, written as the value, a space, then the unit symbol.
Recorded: 9.08 mm
